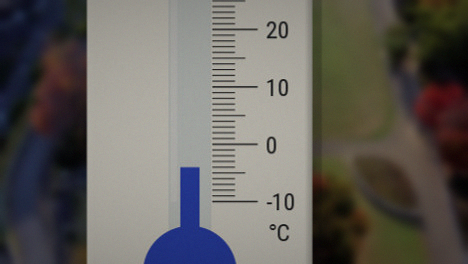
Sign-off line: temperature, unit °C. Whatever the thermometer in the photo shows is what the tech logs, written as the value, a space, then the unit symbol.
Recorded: -4 °C
